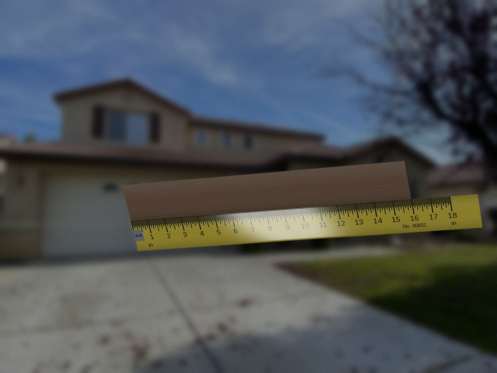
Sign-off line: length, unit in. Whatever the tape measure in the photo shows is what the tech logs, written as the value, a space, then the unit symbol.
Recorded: 16 in
